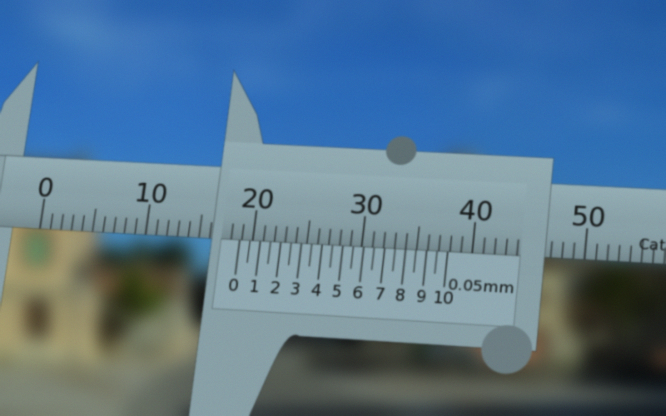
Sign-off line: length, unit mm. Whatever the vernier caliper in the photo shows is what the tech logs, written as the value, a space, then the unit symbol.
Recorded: 18.8 mm
